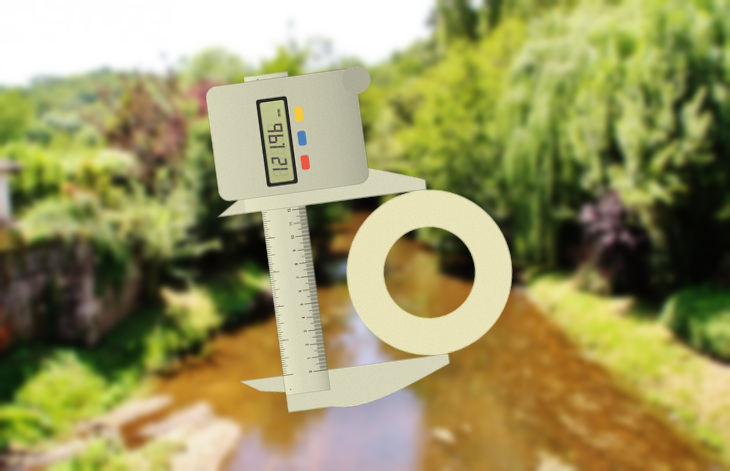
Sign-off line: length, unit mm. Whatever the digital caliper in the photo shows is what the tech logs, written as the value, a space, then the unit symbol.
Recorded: 121.96 mm
